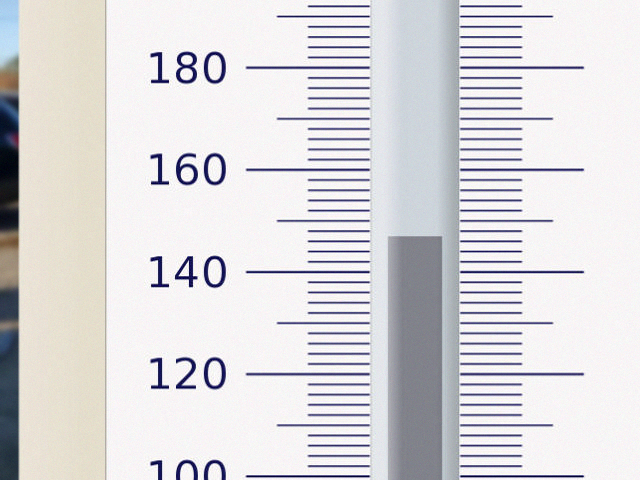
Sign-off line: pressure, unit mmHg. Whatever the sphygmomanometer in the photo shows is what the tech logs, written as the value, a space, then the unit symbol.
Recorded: 147 mmHg
